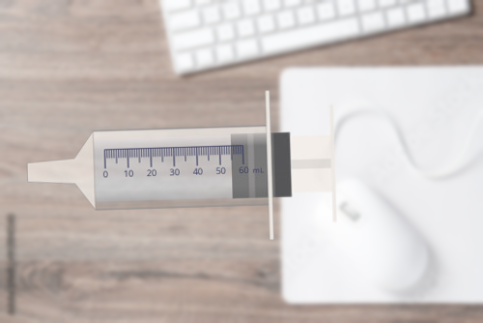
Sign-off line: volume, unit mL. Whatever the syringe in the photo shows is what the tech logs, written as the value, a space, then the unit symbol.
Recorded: 55 mL
